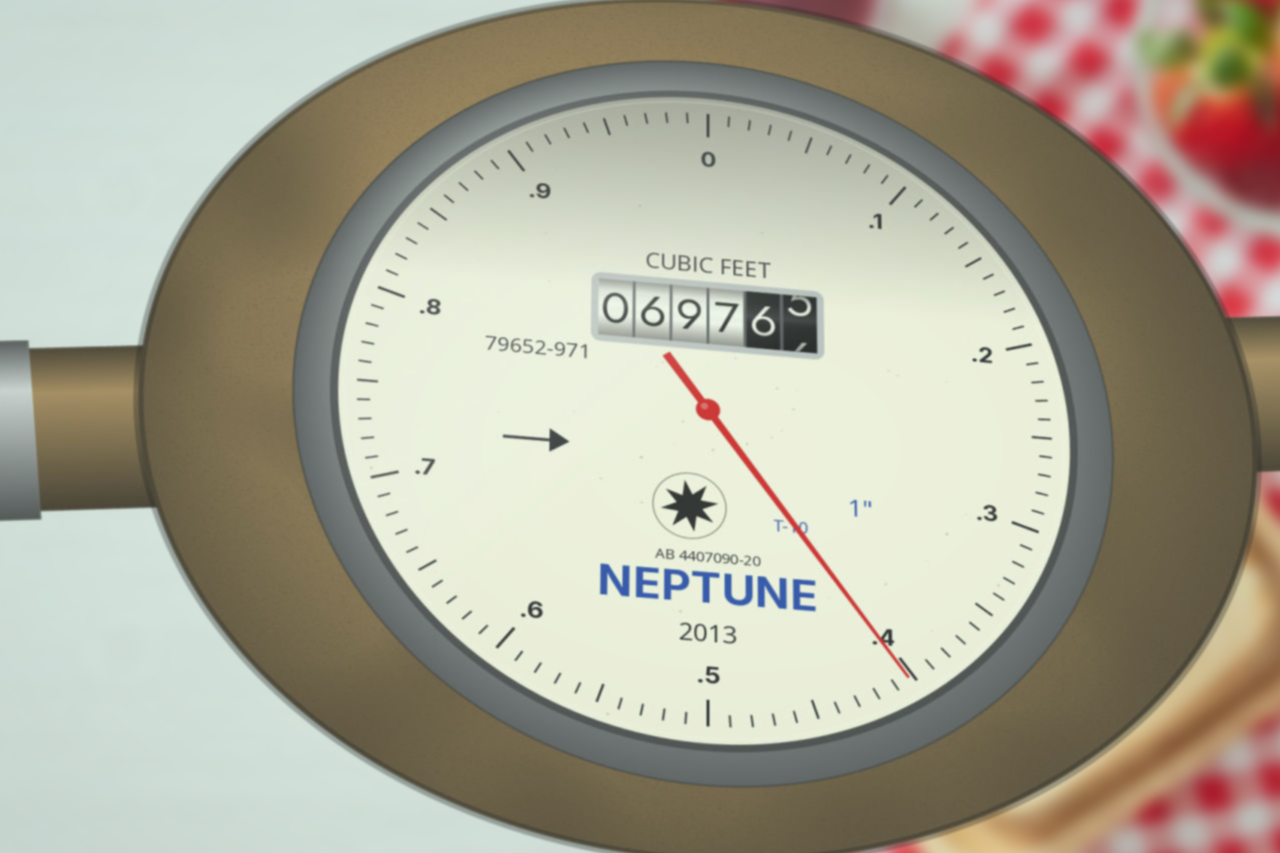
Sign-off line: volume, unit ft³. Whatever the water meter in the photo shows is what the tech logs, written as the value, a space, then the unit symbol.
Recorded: 69765.40 ft³
